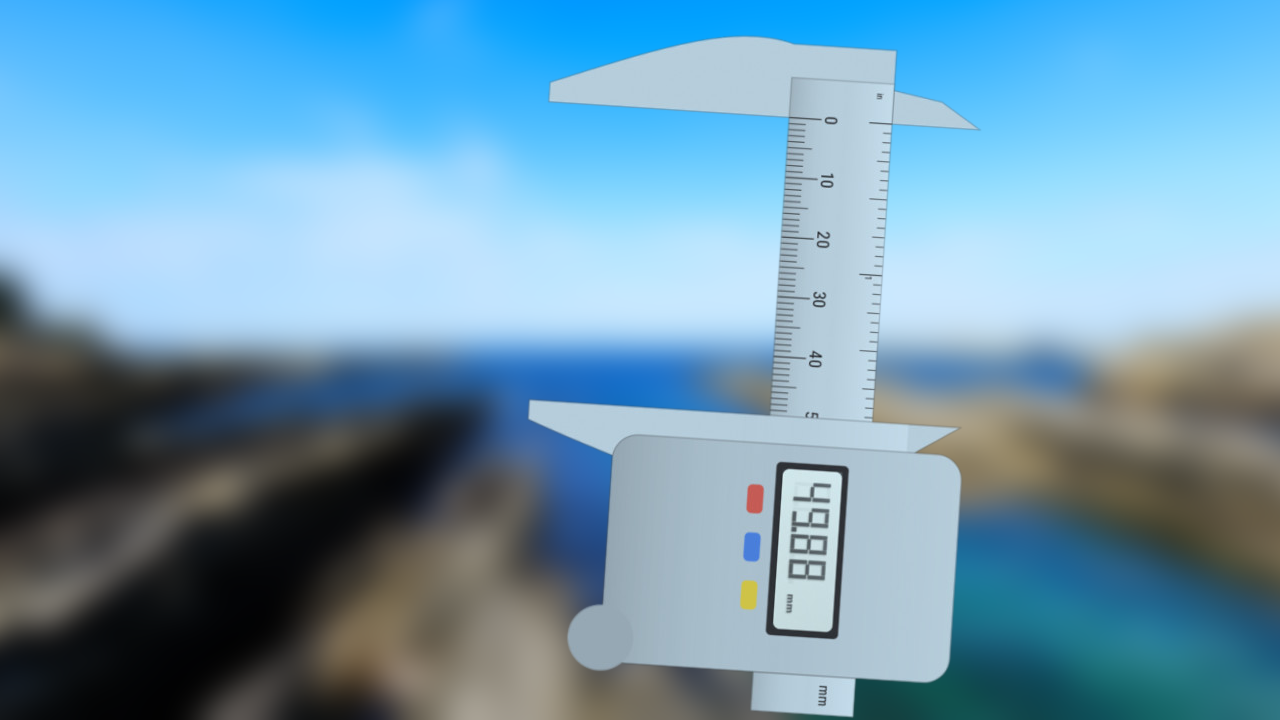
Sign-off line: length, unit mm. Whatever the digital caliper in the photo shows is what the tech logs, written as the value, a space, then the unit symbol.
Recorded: 49.88 mm
